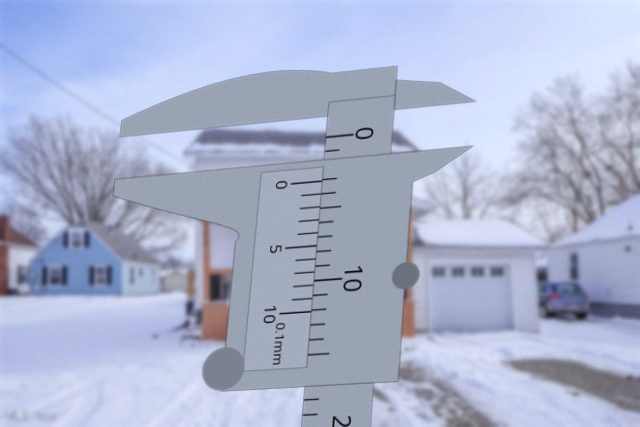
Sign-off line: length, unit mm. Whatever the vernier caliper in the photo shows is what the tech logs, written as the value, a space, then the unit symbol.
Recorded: 3.1 mm
